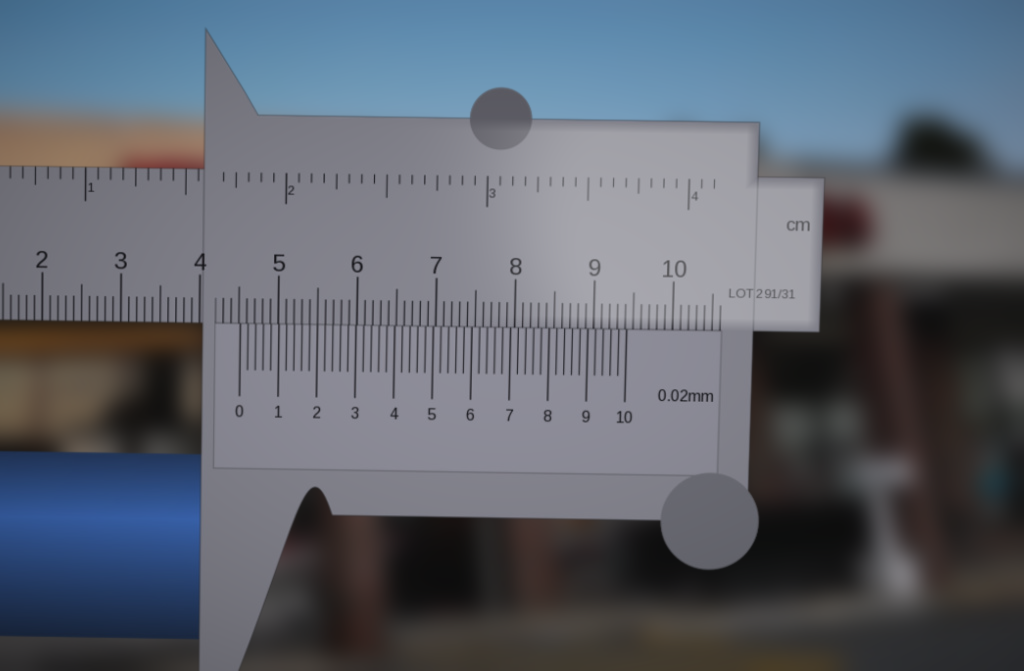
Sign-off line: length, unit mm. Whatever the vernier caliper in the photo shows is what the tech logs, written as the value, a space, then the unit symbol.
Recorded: 45.2 mm
